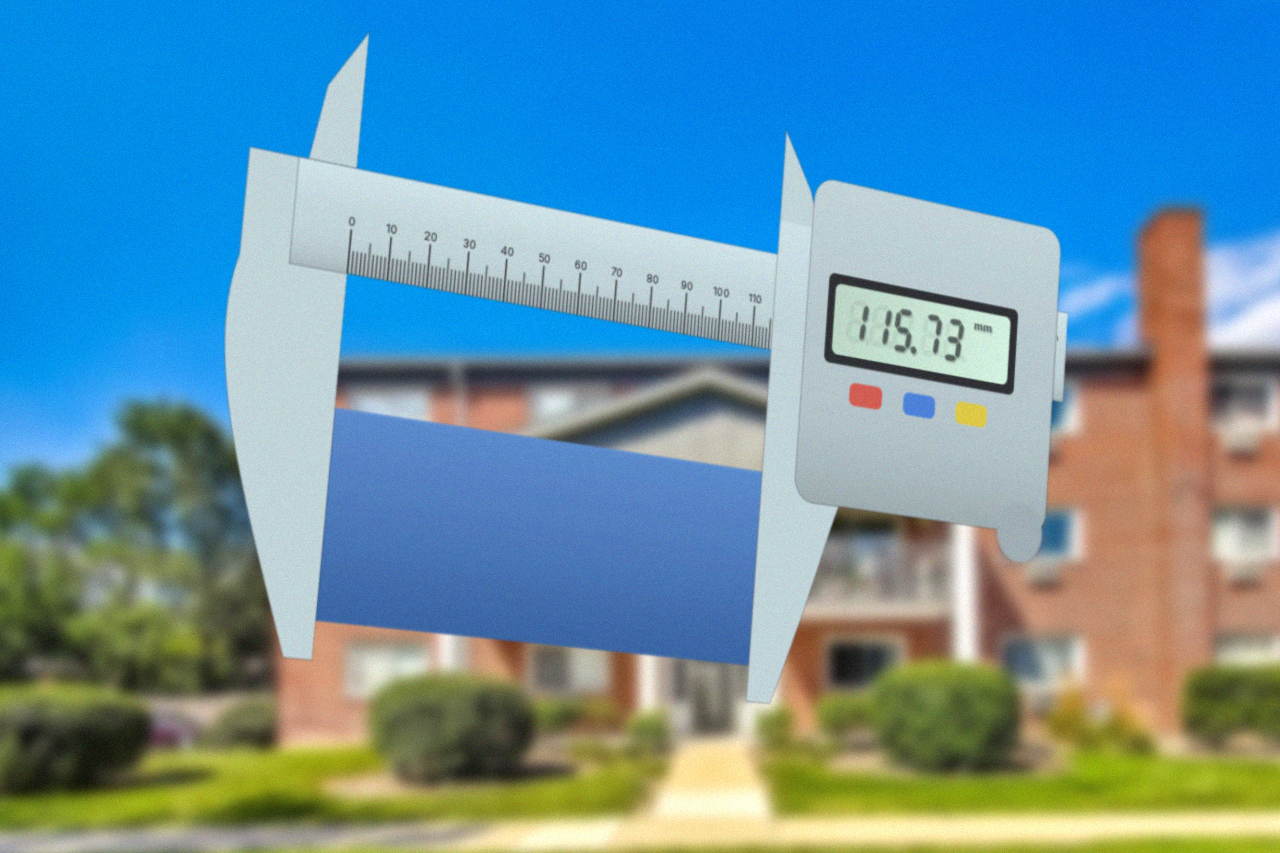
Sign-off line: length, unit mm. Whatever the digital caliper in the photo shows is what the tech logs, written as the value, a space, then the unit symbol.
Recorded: 115.73 mm
